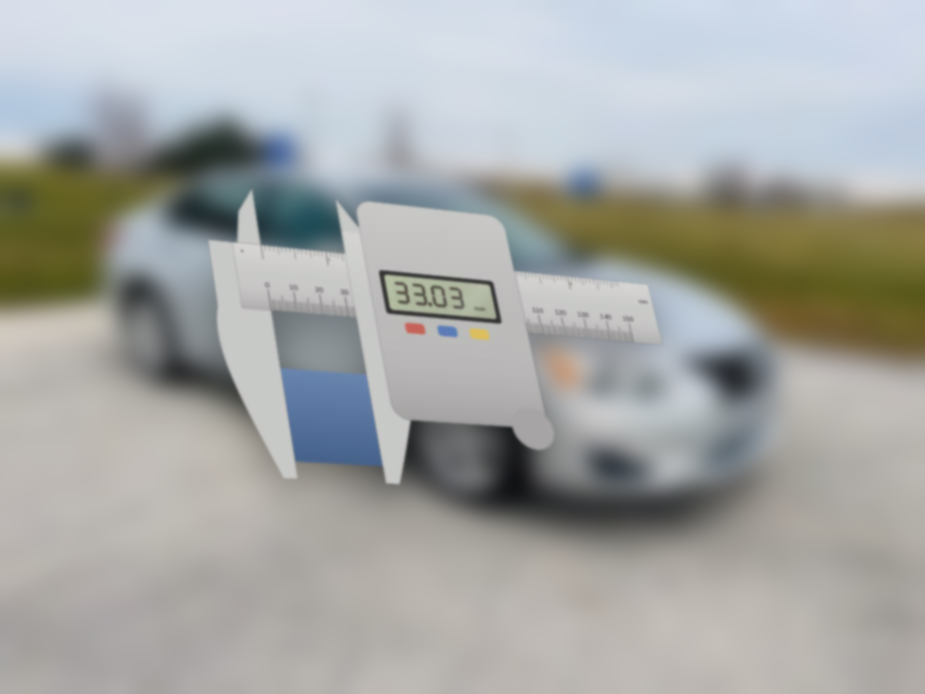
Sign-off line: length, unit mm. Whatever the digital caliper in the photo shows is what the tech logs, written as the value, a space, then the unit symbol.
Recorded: 33.03 mm
